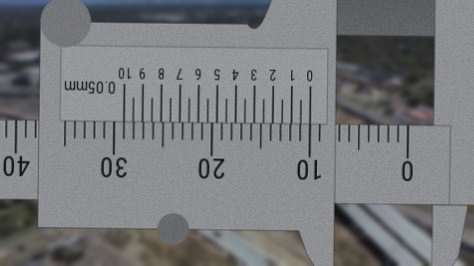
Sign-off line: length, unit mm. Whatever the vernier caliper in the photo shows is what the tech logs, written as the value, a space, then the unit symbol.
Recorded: 10.0 mm
